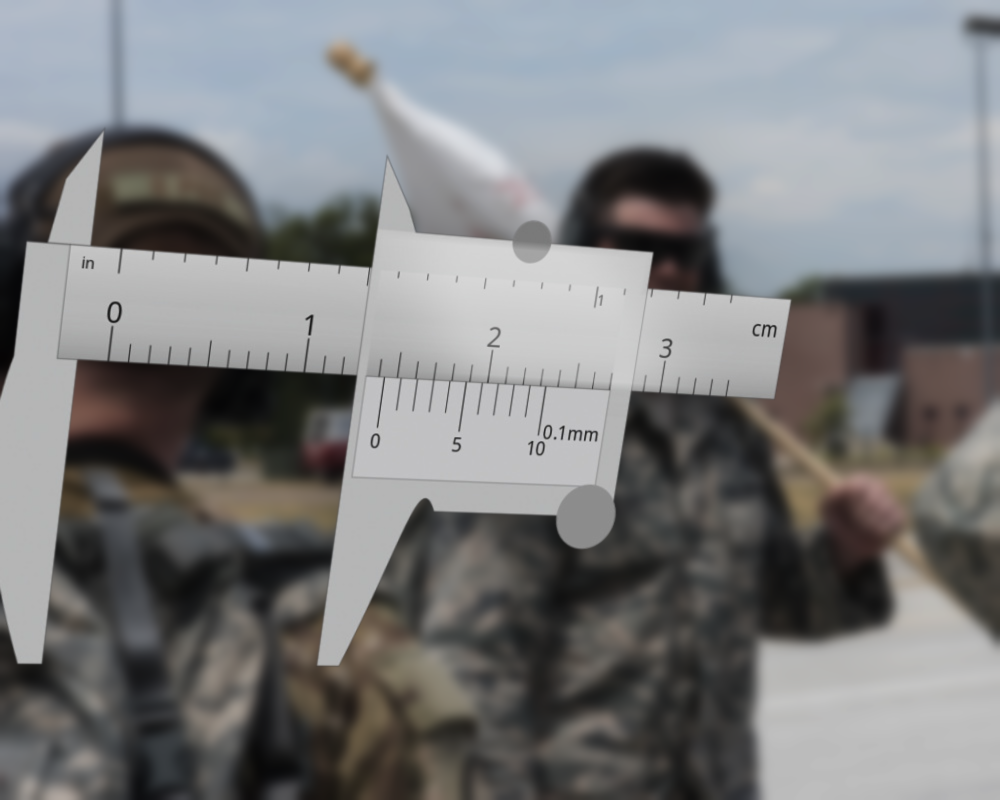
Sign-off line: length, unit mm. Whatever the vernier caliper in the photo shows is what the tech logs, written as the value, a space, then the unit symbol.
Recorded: 14.3 mm
